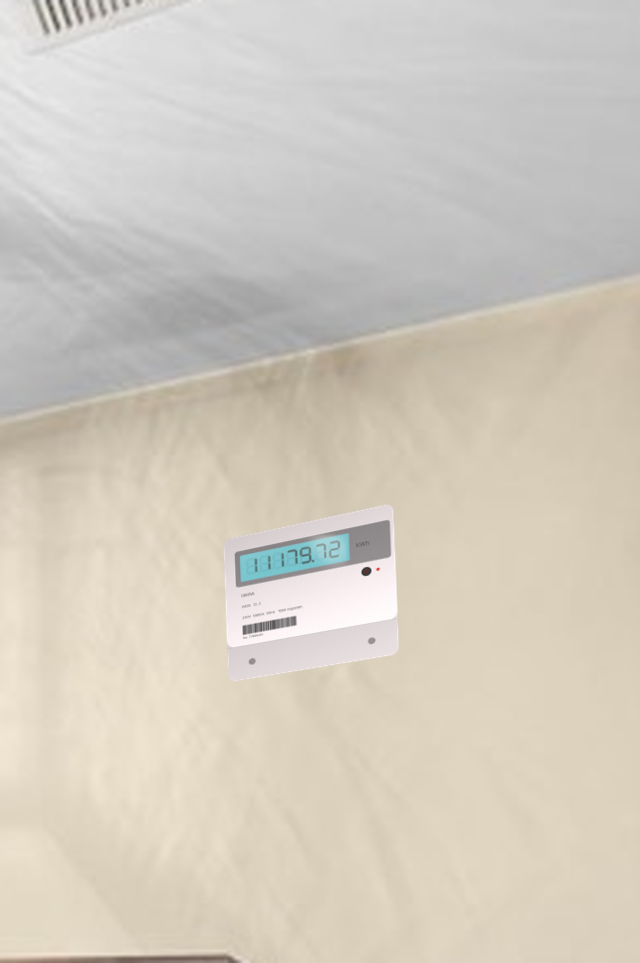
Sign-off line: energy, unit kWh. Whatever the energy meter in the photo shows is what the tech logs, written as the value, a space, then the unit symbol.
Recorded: 11179.72 kWh
